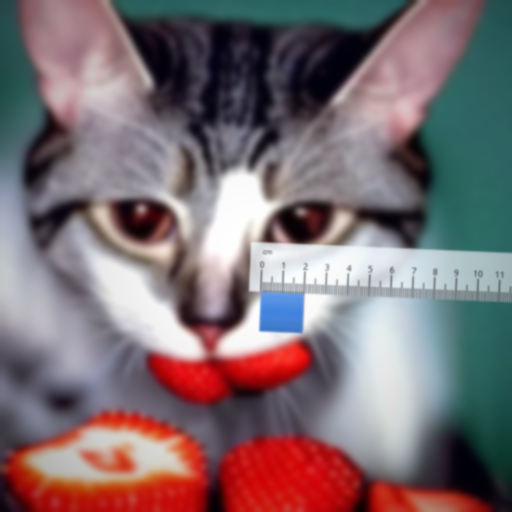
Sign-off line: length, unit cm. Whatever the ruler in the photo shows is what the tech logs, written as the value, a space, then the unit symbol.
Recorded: 2 cm
